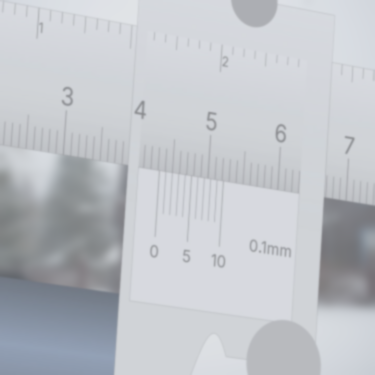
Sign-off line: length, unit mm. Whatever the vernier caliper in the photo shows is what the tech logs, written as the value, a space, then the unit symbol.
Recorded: 43.2 mm
